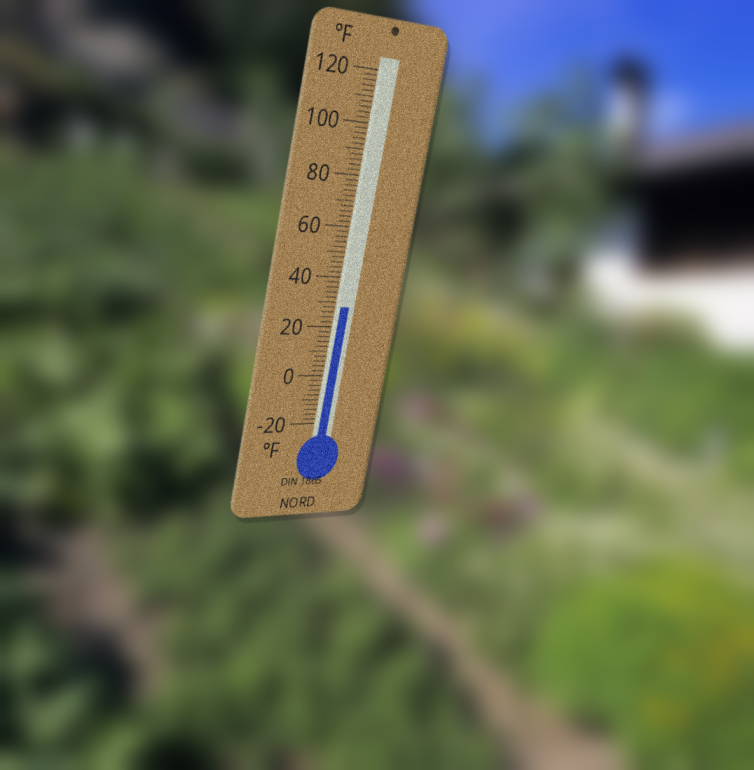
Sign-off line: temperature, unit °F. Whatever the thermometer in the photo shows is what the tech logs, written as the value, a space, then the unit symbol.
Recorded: 28 °F
